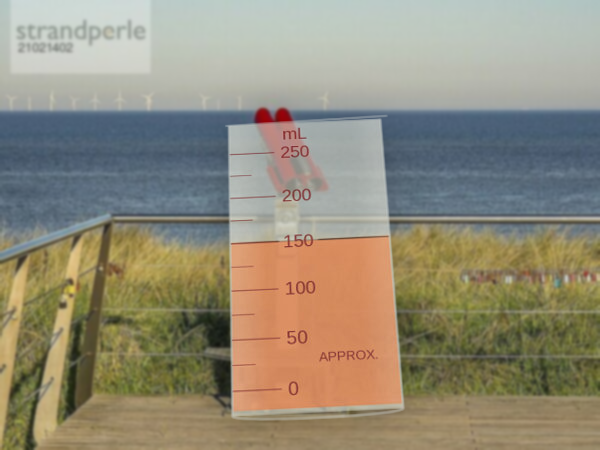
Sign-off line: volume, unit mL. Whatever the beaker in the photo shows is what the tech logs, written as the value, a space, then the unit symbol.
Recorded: 150 mL
